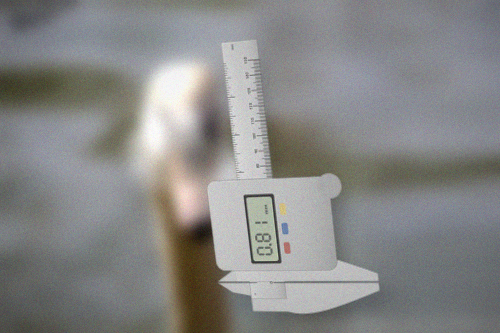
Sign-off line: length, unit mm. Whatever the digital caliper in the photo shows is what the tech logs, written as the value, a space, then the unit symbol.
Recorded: 0.81 mm
